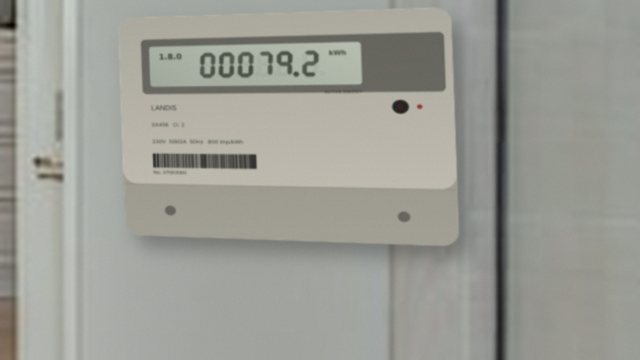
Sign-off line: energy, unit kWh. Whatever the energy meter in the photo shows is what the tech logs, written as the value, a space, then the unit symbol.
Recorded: 79.2 kWh
